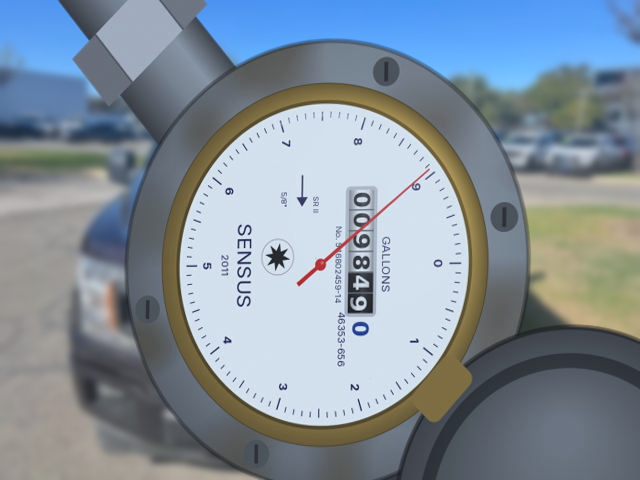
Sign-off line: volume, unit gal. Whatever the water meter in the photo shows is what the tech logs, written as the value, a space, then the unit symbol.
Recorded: 98488.9 gal
